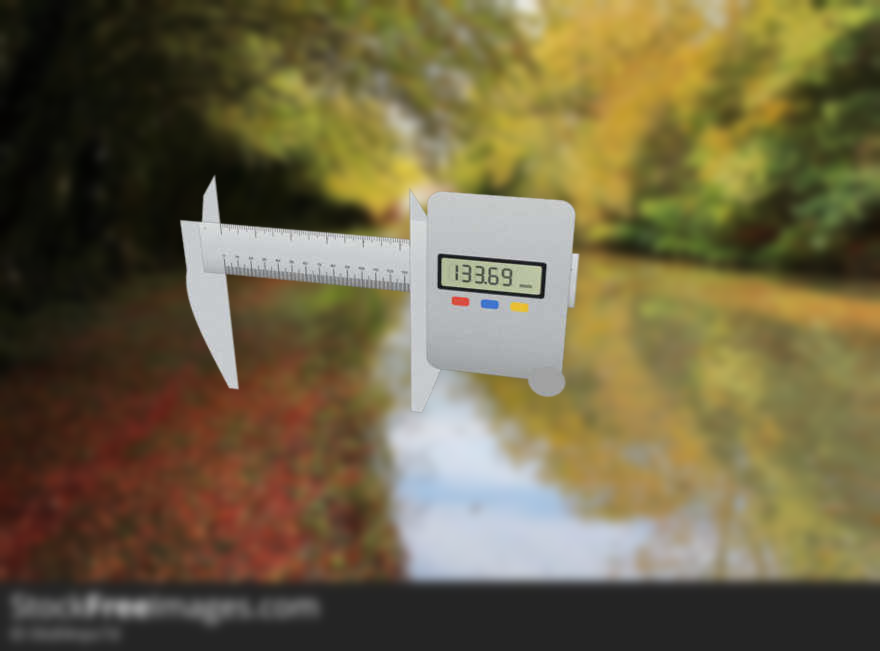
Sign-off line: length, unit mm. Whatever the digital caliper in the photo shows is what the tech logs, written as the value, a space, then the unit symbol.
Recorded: 133.69 mm
